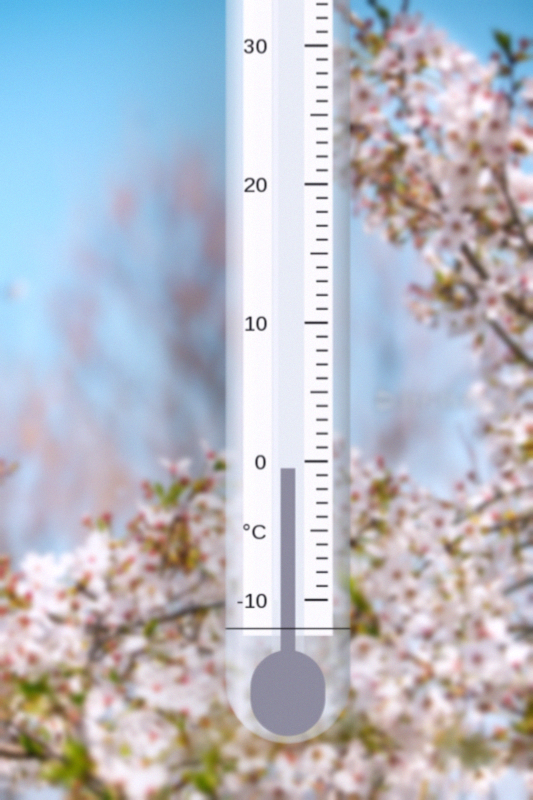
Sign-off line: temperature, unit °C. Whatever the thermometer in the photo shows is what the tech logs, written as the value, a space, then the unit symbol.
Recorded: -0.5 °C
